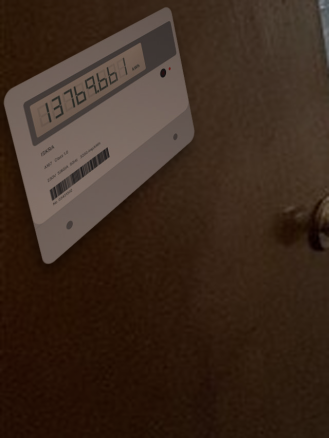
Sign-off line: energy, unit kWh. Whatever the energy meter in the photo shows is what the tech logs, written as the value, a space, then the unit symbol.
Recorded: 13769.661 kWh
